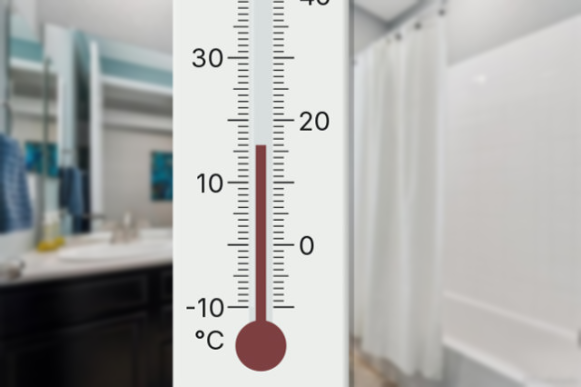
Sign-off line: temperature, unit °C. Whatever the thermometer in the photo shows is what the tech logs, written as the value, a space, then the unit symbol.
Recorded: 16 °C
